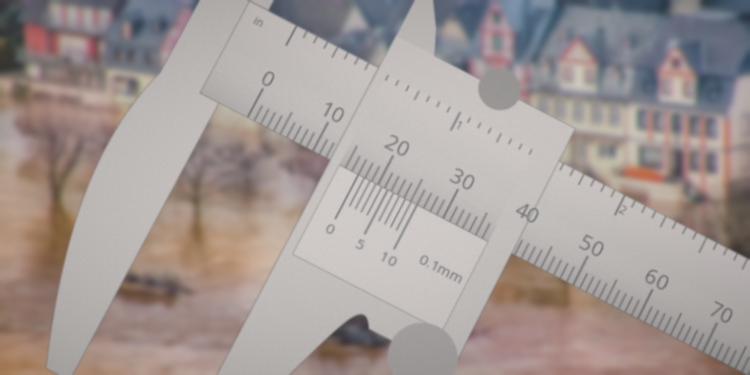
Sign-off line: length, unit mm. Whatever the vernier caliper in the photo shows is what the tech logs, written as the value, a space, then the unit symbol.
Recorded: 17.0 mm
